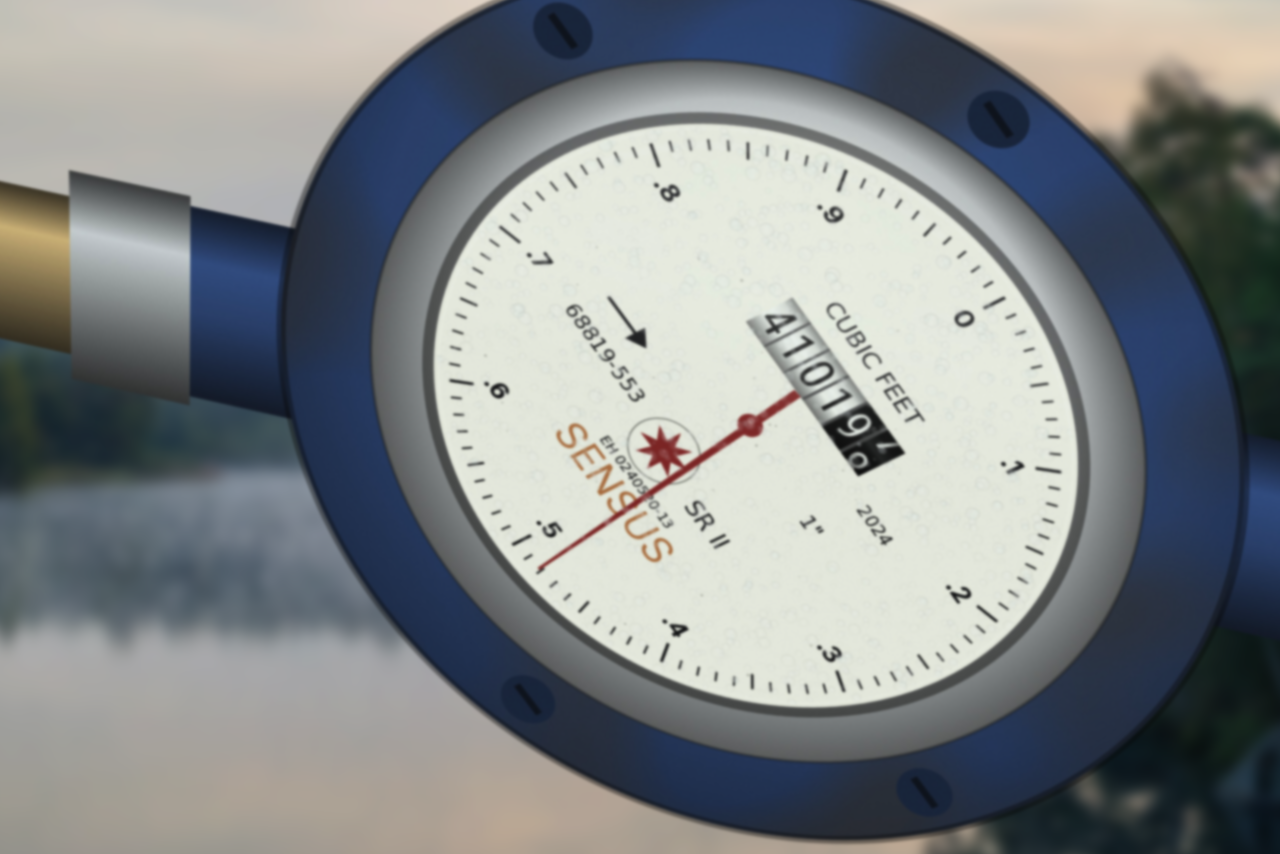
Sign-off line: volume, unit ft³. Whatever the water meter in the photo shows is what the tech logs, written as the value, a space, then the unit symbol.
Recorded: 410197.48 ft³
